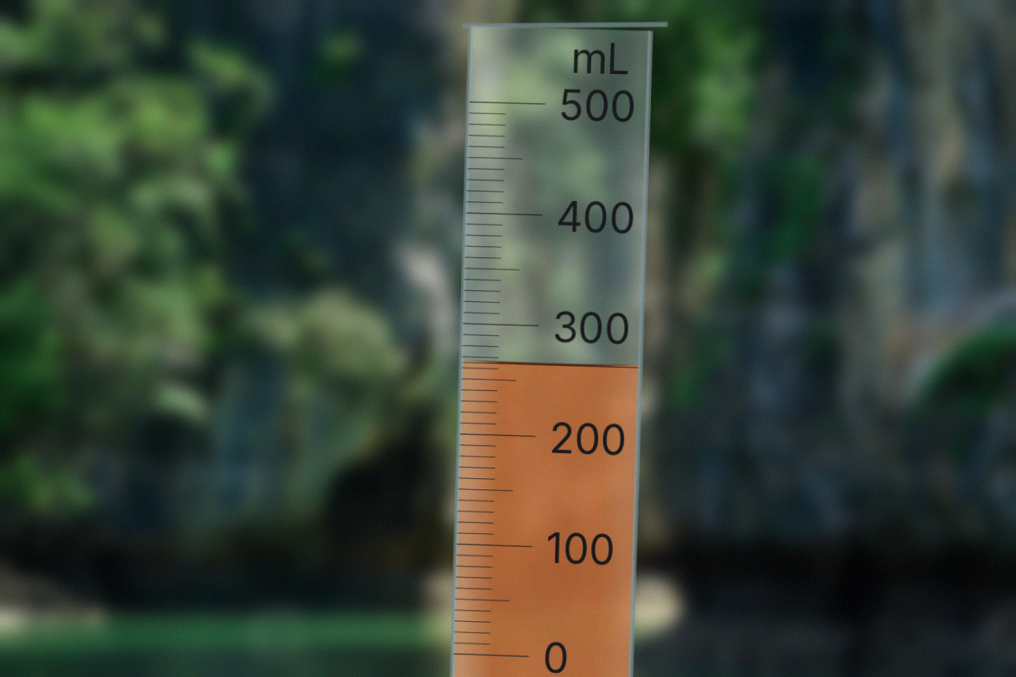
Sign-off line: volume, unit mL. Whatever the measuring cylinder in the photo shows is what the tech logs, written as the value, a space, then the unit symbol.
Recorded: 265 mL
